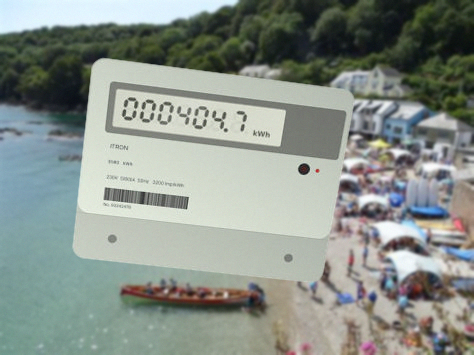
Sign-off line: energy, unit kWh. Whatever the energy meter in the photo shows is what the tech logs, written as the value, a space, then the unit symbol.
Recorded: 404.7 kWh
